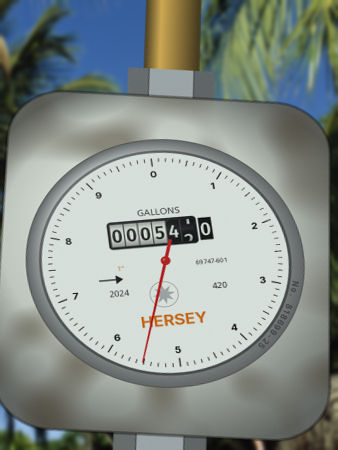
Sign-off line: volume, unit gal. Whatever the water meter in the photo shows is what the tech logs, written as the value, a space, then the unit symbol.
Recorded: 5415.5 gal
